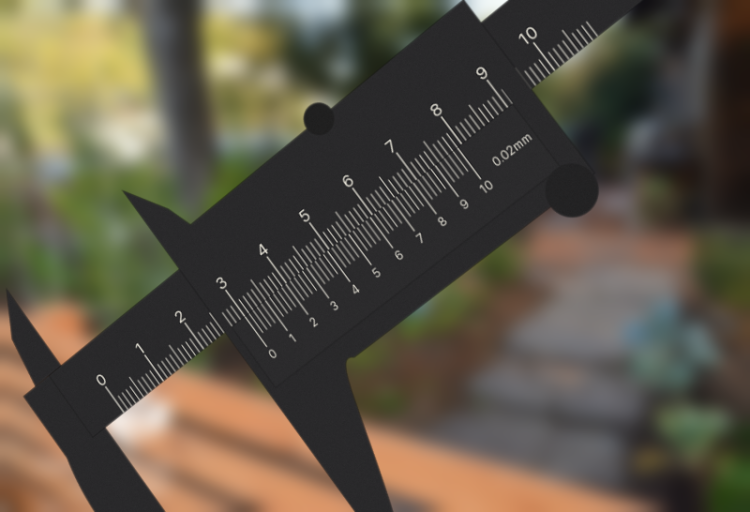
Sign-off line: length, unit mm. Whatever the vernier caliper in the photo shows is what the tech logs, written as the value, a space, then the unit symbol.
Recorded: 30.0 mm
